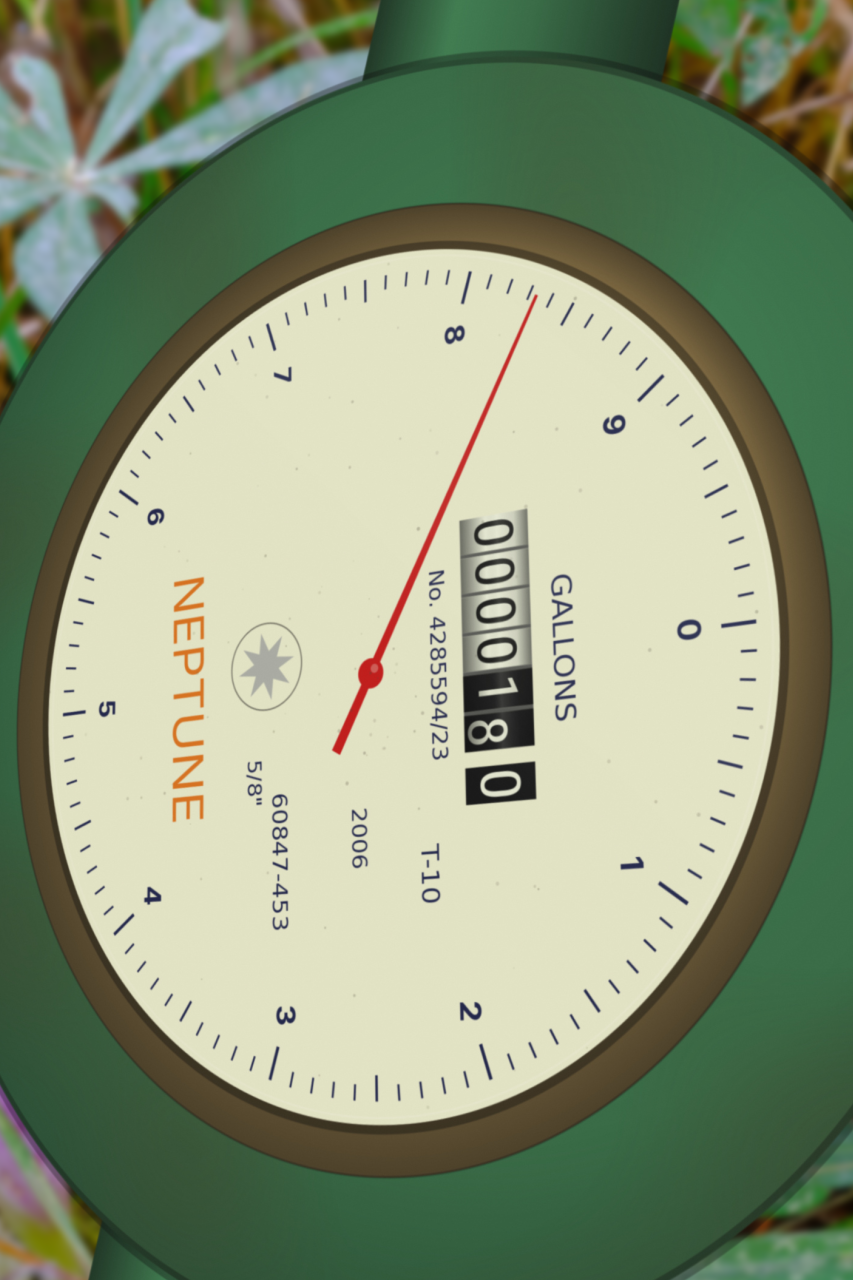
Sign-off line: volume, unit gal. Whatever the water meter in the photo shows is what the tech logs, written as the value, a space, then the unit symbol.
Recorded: 178.3 gal
